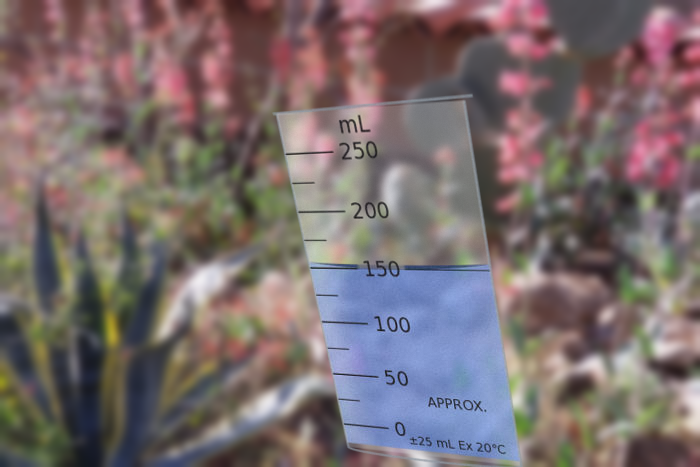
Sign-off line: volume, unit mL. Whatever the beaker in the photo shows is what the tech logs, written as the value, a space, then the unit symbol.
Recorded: 150 mL
